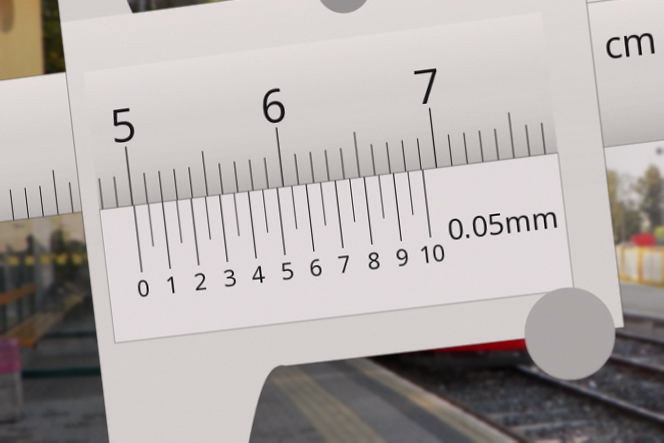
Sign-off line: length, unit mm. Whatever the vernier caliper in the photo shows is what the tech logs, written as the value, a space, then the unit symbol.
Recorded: 50.1 mm
